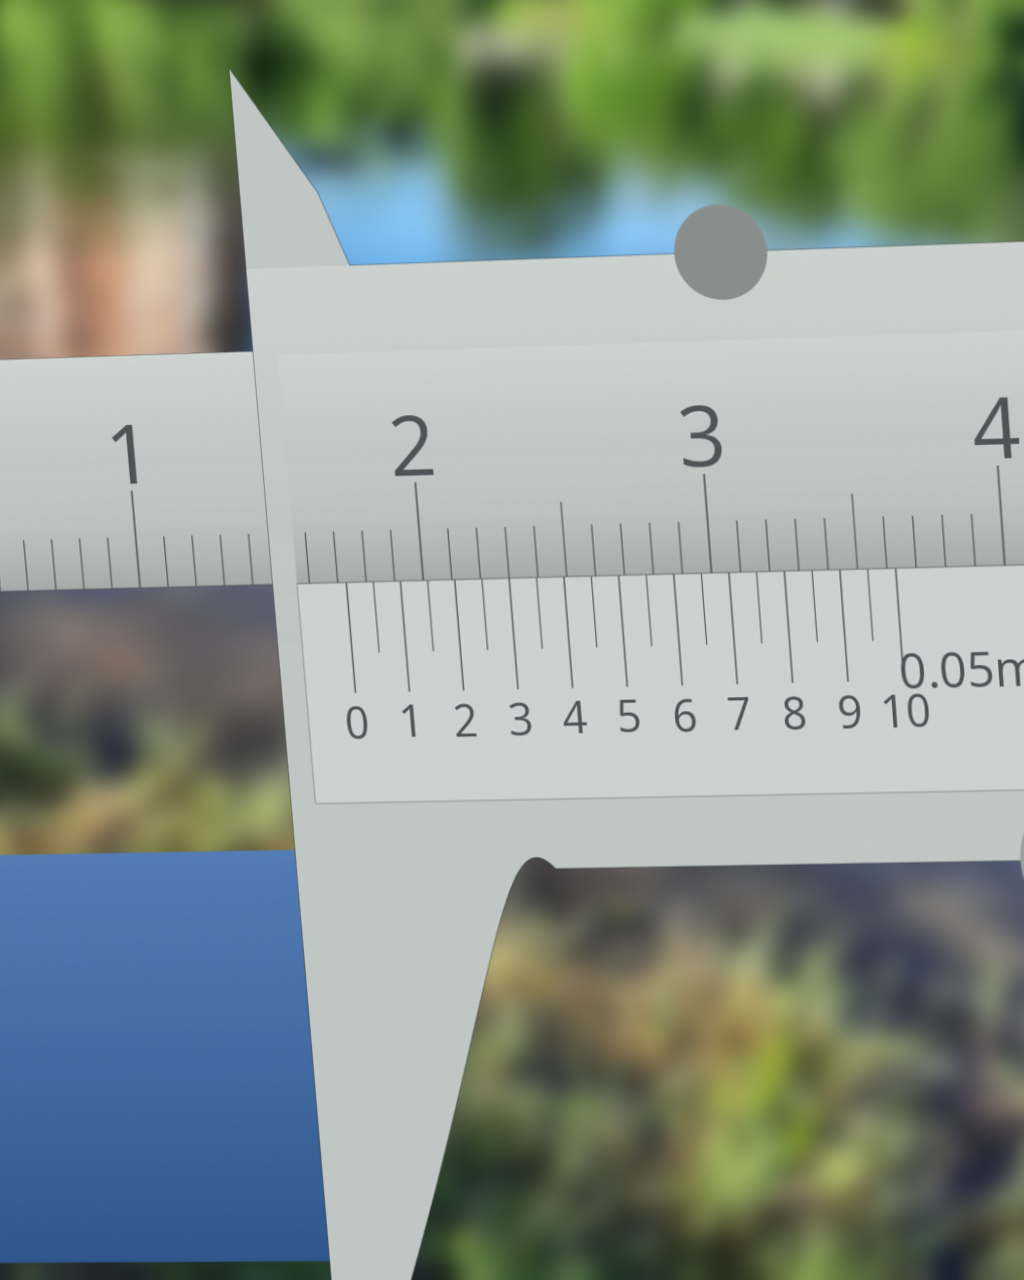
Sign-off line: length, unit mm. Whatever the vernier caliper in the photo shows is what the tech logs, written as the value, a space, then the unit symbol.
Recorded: 17.30 mm
